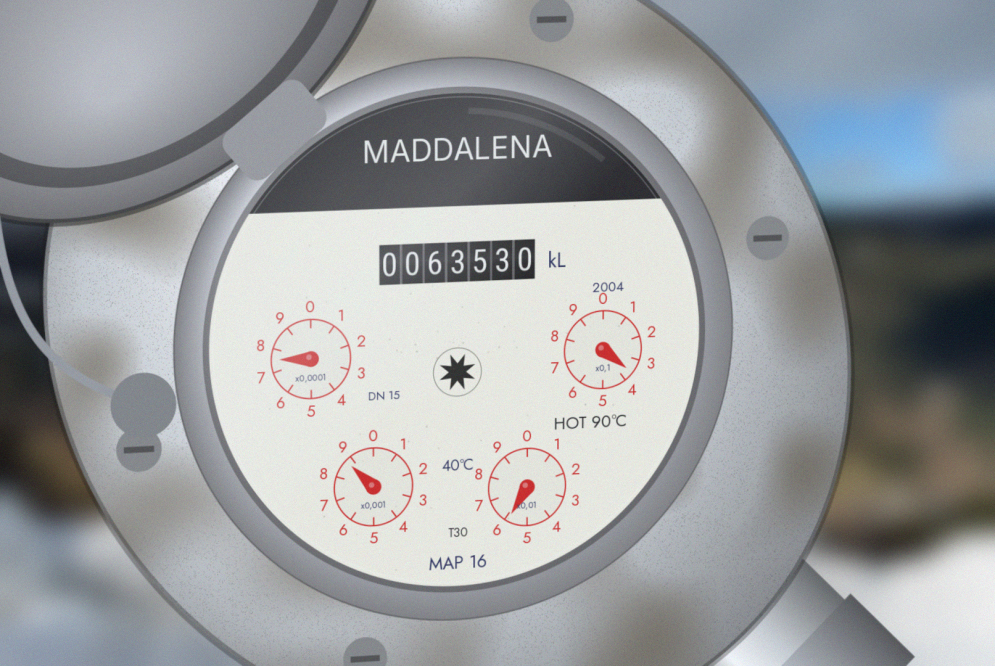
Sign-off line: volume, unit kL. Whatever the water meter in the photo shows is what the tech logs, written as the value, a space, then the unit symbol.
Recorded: 63530.3587 kL
